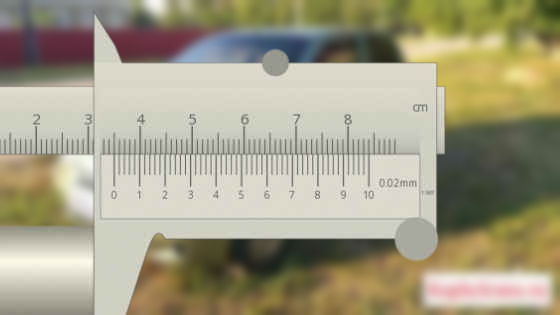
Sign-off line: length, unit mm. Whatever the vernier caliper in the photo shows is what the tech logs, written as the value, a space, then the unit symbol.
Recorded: 35.0 mm
